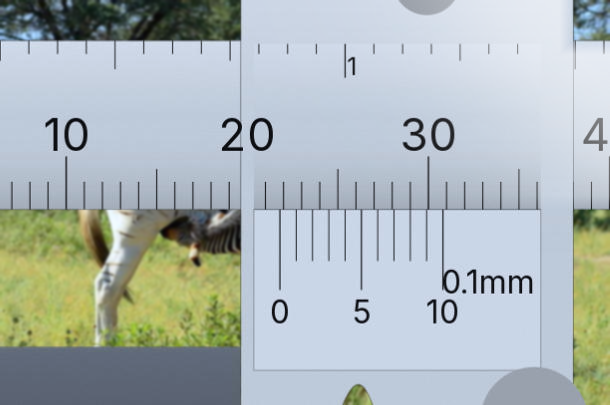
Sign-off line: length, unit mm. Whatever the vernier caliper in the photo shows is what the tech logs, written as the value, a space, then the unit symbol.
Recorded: 21.8 mm
